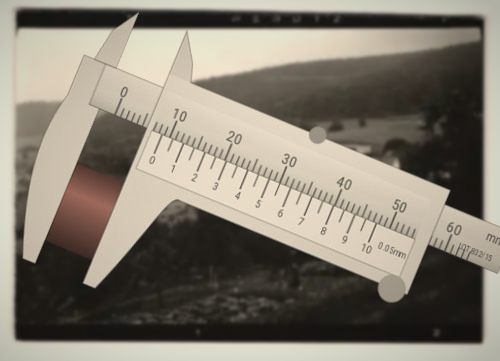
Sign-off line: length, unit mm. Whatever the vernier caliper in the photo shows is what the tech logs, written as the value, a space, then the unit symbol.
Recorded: 8.6 mm
